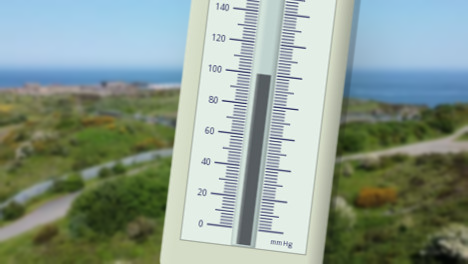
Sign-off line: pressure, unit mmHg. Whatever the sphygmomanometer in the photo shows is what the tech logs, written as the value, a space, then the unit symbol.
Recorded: 100 mmHg
